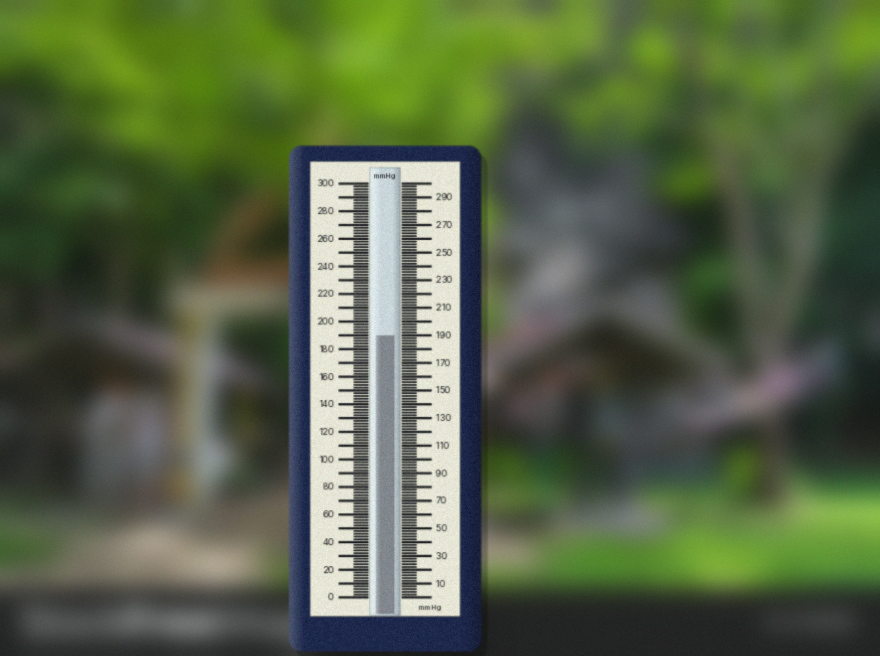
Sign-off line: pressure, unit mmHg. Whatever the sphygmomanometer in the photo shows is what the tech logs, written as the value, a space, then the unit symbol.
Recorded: 190 mmHg
